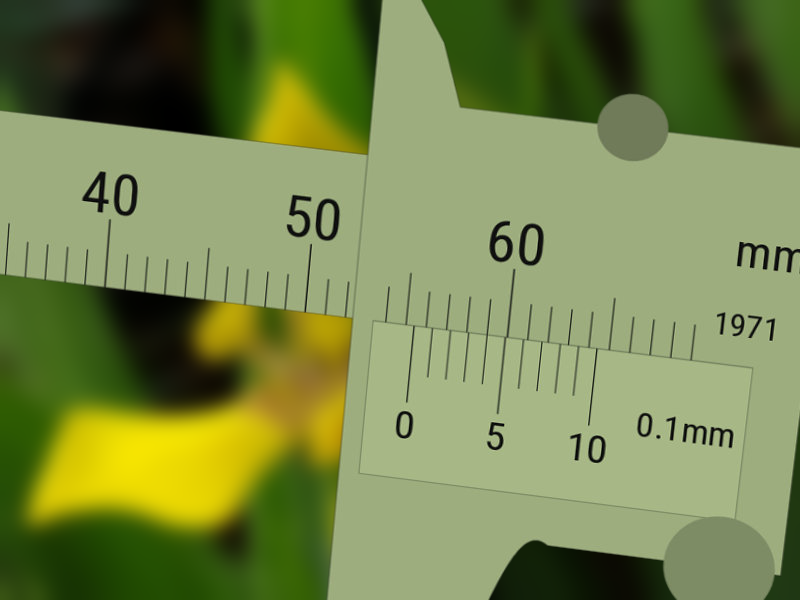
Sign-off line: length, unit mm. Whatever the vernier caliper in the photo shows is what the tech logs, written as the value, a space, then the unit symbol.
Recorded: 55.4 mm
